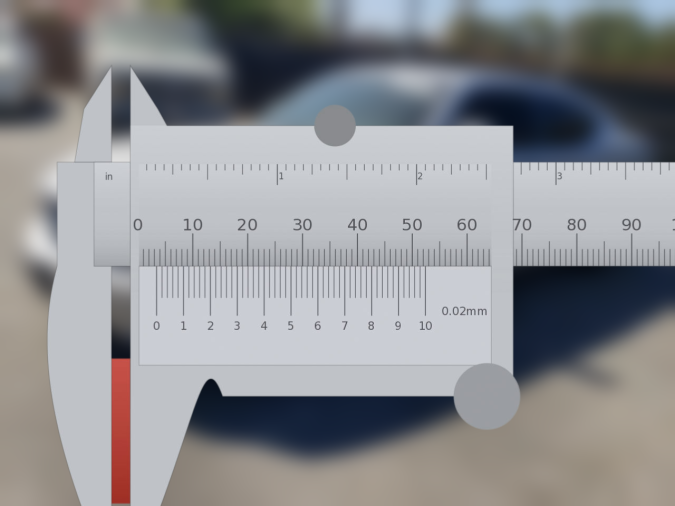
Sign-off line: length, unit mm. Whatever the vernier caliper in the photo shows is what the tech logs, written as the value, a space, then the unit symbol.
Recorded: 3.4 mm
